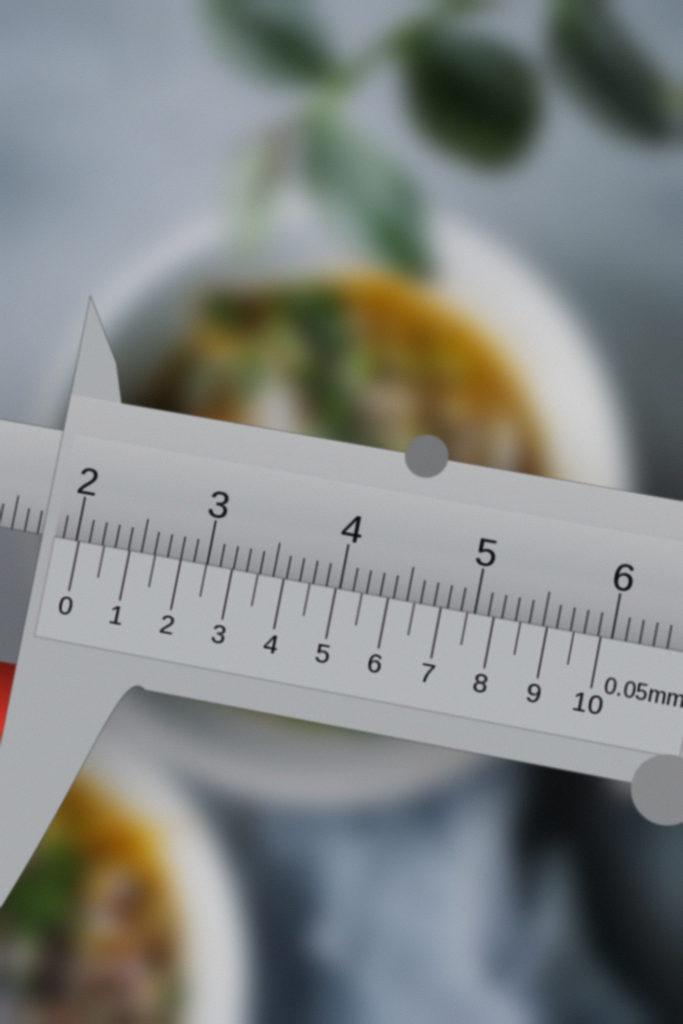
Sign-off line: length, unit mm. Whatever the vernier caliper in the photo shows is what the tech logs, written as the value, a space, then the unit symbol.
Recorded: 20.2 mm
